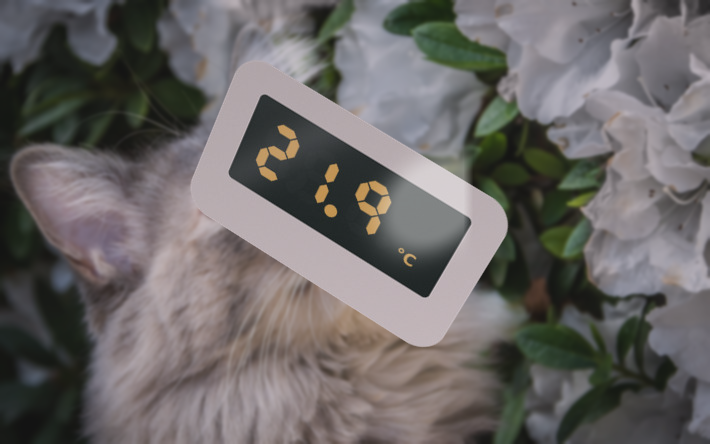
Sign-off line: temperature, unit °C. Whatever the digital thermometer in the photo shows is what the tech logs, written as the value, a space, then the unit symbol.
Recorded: 21.9 °C
